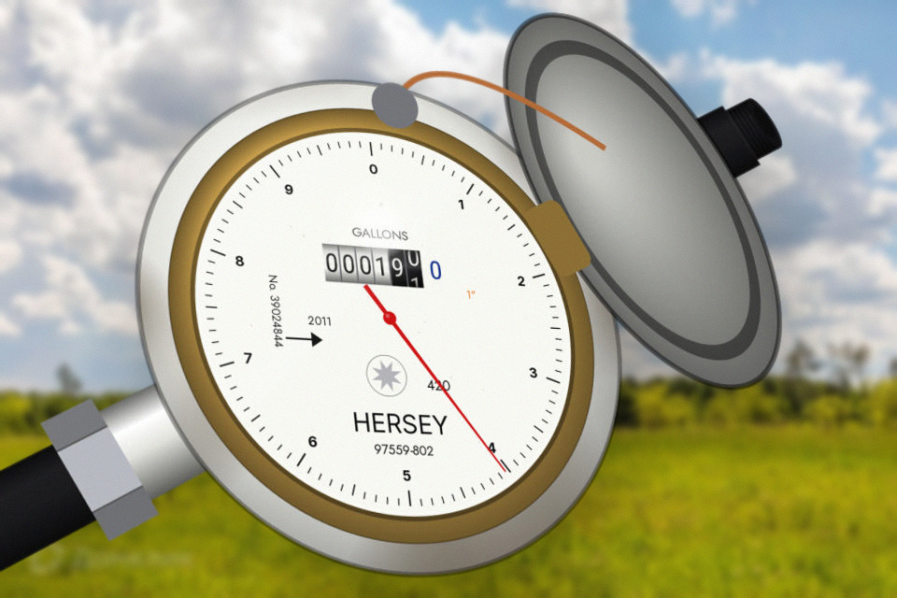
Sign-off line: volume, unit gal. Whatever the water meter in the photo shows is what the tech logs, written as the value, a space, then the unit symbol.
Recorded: 1904.0 gal
